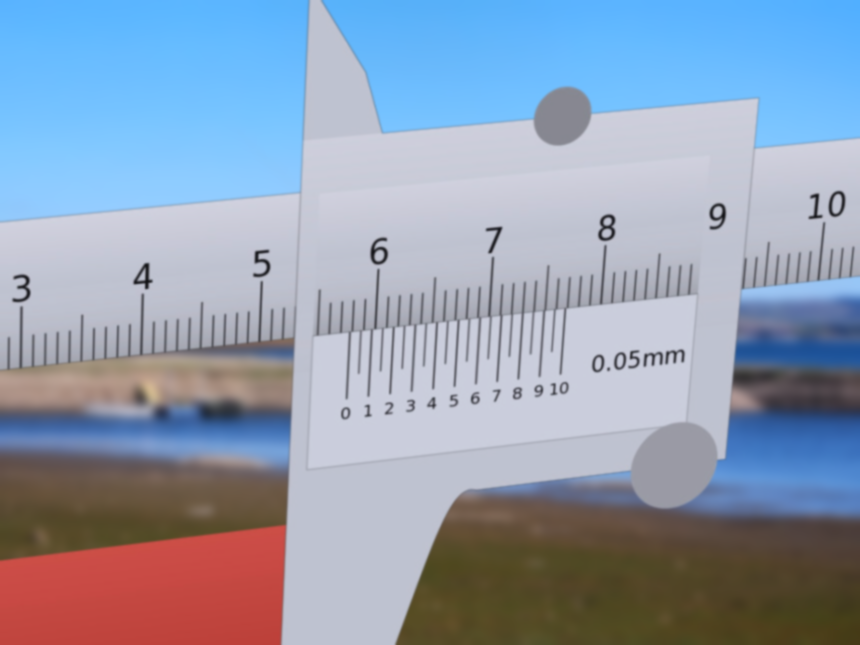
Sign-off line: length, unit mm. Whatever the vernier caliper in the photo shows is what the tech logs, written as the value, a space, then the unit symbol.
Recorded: 57.8 mm
